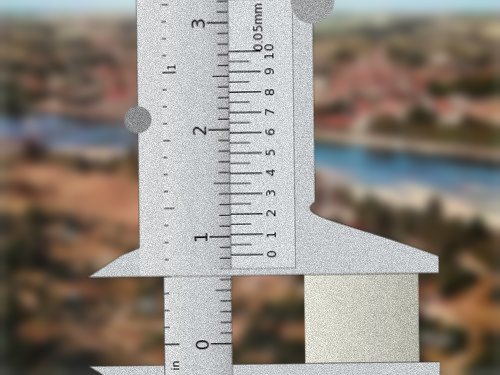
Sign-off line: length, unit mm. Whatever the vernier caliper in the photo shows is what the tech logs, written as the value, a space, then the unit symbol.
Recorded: 8.3 mm
